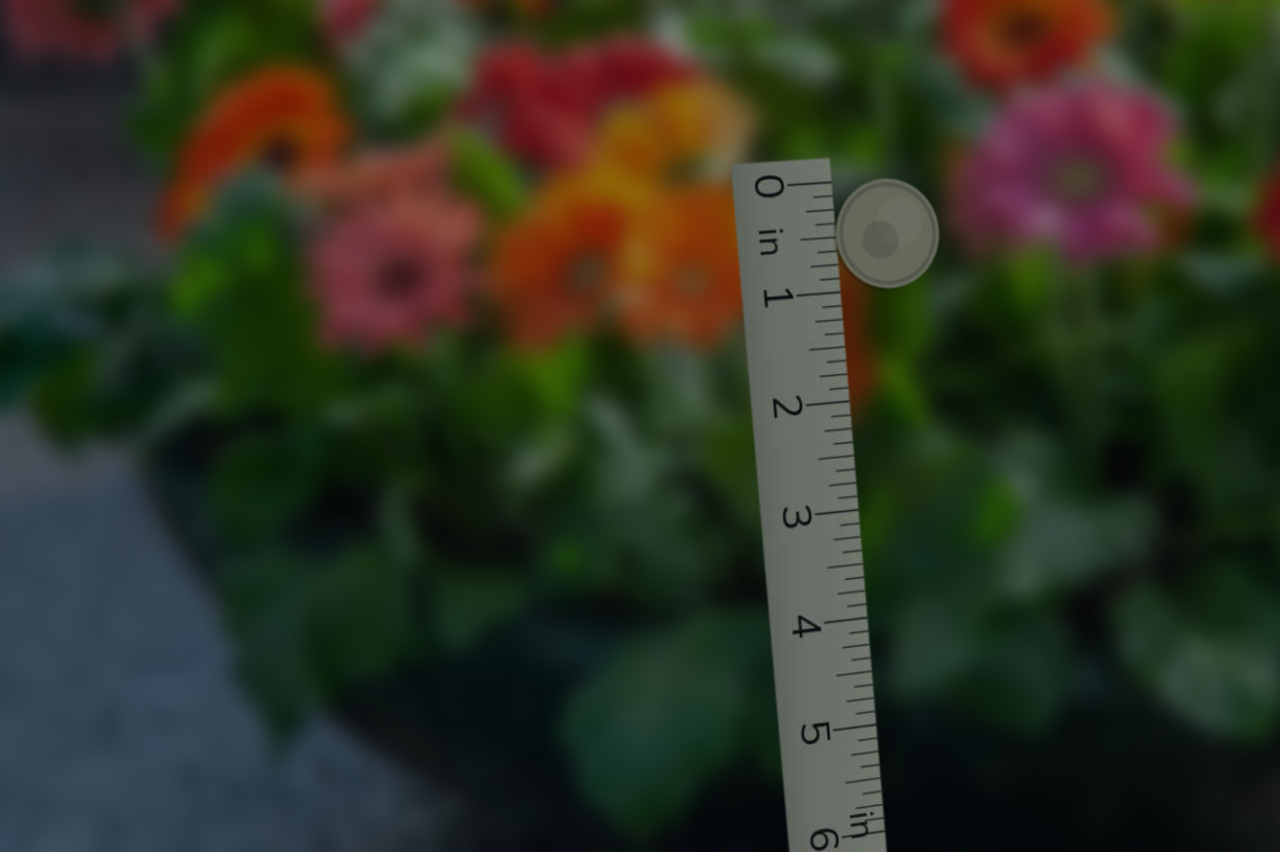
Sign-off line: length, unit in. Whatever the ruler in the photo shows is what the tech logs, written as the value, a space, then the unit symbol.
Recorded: 1 in
